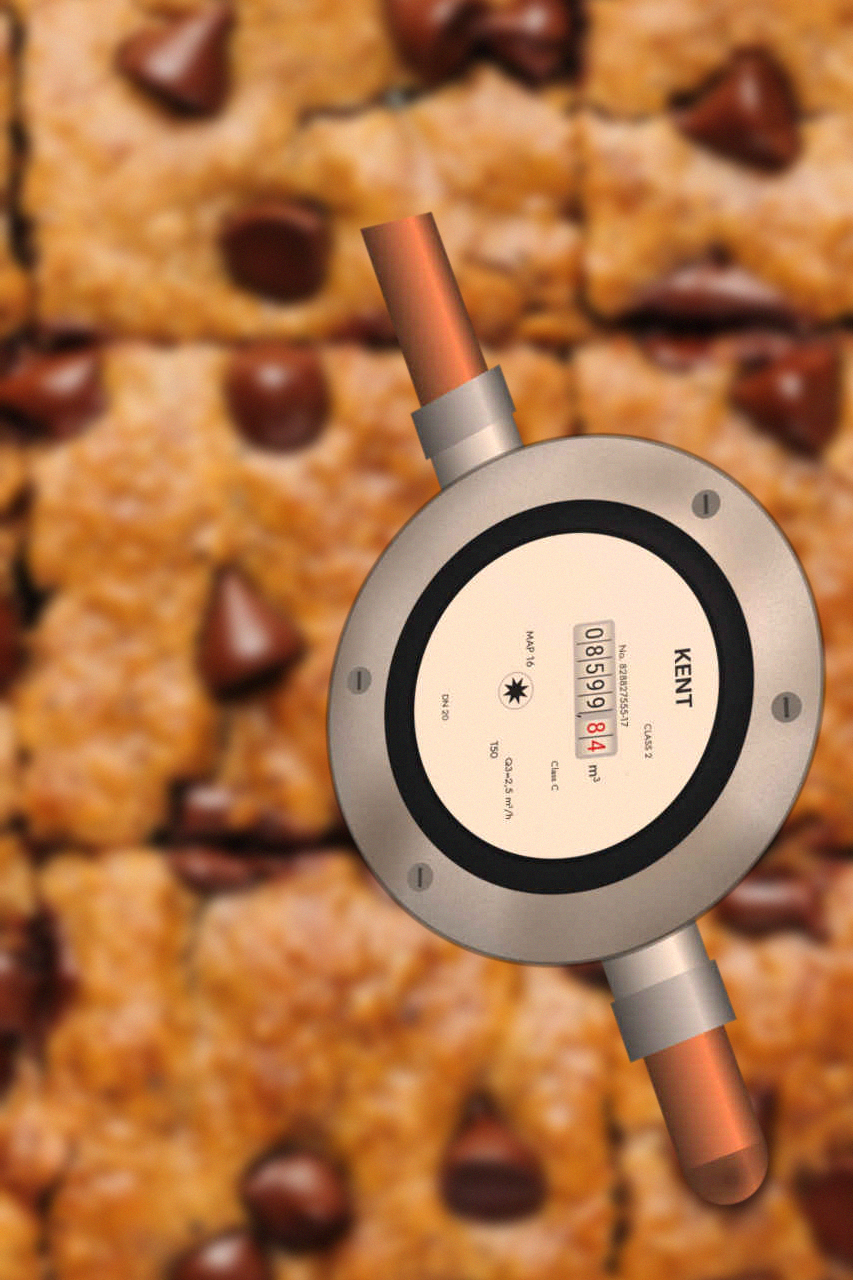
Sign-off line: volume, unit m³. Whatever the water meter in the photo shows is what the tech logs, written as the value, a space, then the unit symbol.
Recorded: 8599.84 m³
